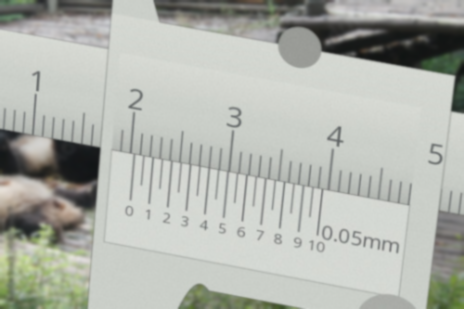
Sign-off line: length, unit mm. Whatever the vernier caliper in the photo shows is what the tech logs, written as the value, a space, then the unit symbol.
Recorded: 20.4 mm
